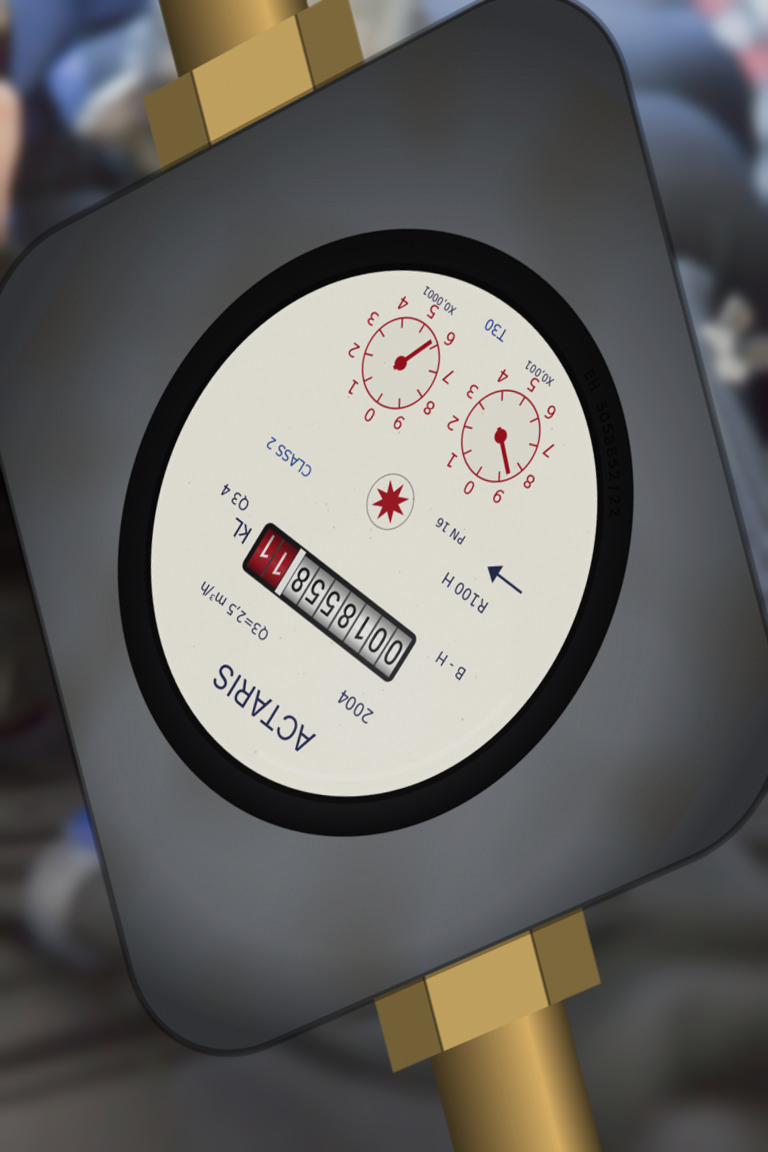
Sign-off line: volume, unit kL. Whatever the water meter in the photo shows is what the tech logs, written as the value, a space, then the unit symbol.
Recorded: 18558.1085 kL
